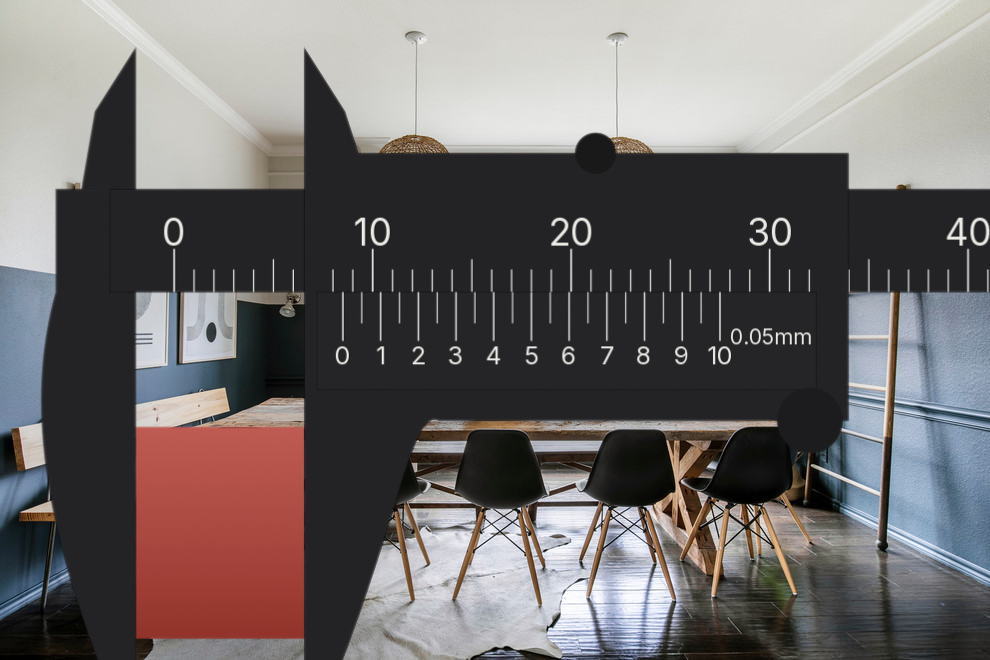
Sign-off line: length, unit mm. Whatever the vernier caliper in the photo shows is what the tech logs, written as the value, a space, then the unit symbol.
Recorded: 8.5 mm
